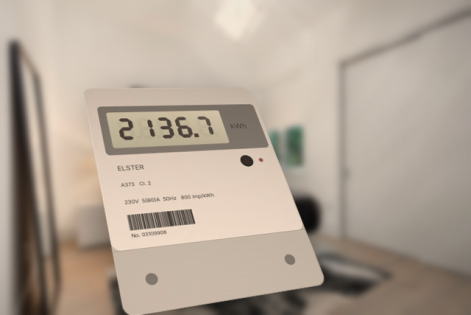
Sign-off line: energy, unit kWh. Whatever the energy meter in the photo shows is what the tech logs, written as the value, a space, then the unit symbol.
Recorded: 2136.7 kWh
